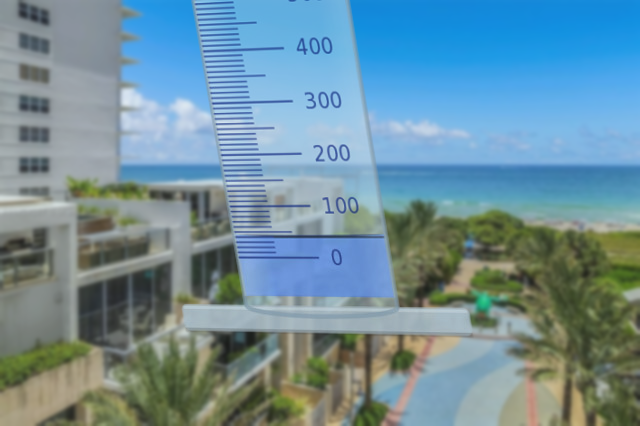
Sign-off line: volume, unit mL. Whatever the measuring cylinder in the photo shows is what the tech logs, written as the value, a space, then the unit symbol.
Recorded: 40 mL
